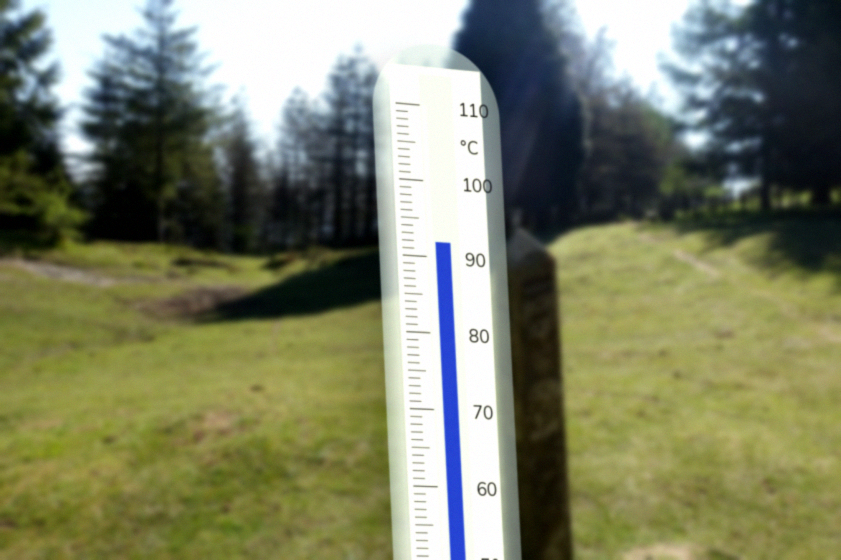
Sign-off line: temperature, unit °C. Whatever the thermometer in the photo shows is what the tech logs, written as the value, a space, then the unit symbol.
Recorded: 92 °C
